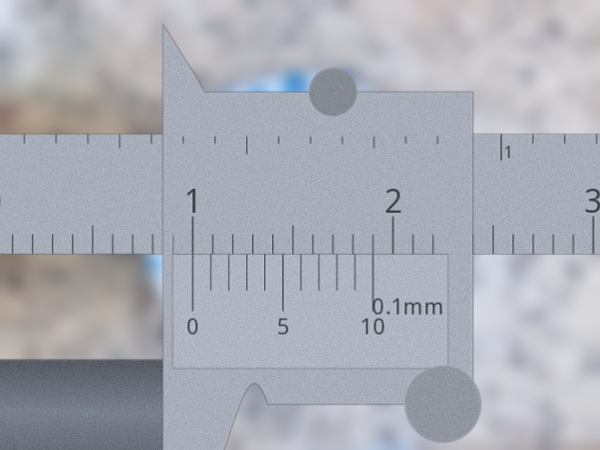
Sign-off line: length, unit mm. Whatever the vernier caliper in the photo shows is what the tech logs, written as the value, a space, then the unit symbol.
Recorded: 10.0 mm
